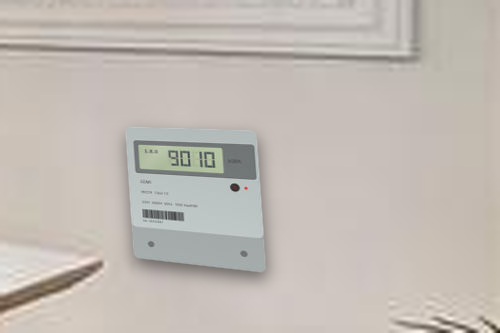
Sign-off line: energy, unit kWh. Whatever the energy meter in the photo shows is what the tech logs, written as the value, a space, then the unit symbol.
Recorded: 9010 kWh
